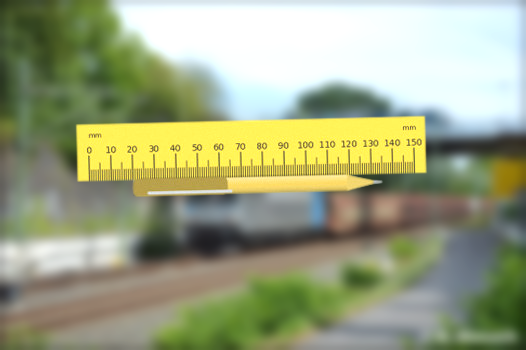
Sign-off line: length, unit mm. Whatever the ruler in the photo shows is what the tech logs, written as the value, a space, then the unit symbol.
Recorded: 115 mm
